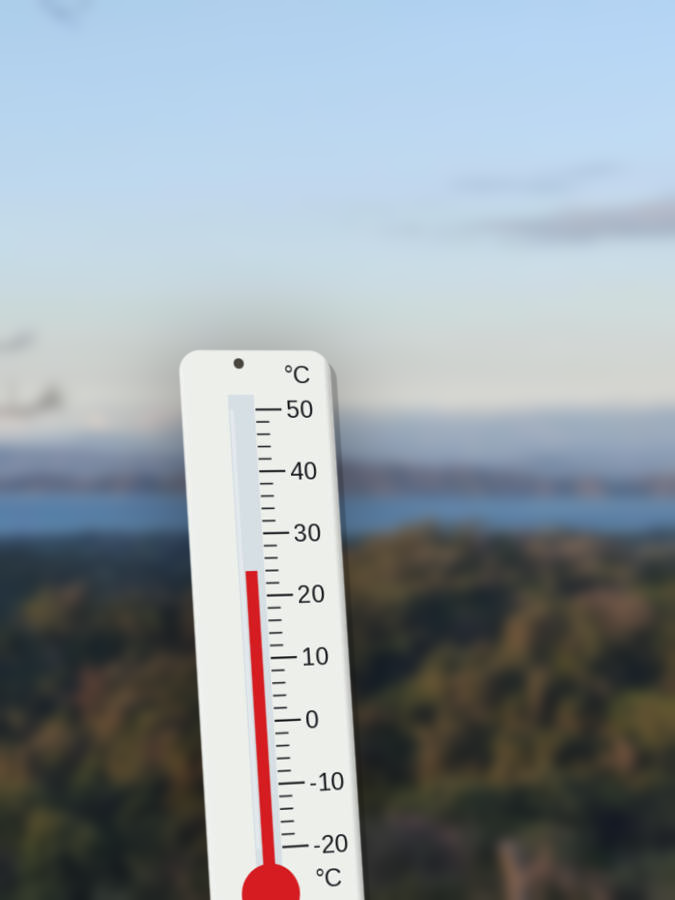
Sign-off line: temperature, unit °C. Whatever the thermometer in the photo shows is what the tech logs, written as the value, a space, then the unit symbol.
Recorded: 24 °C
